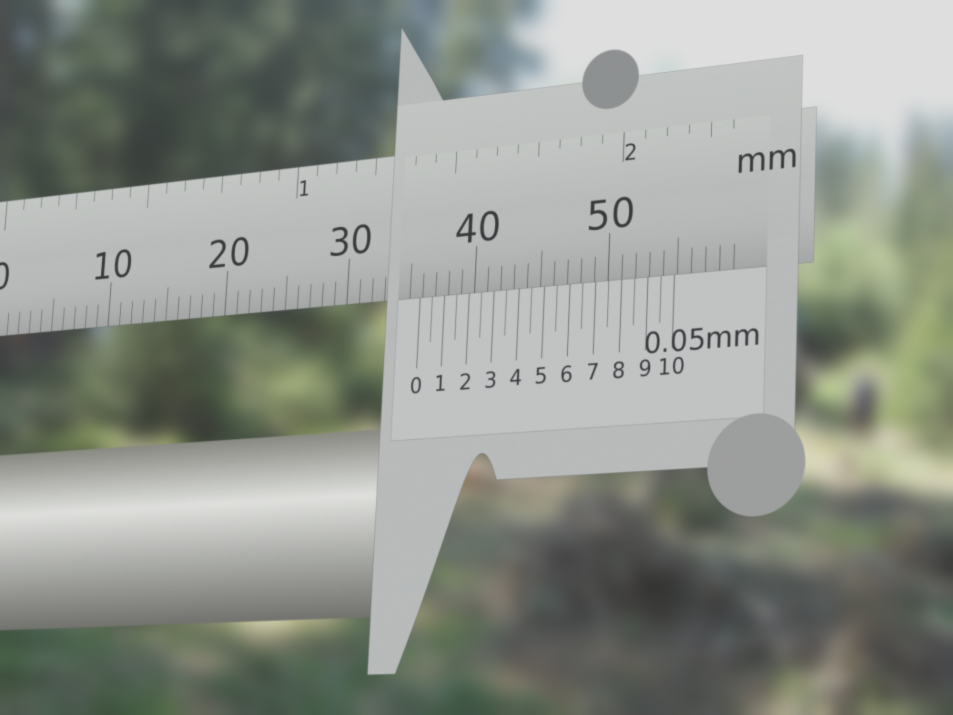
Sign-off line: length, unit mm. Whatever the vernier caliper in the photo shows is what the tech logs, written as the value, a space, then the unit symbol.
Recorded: 35.8 mm
